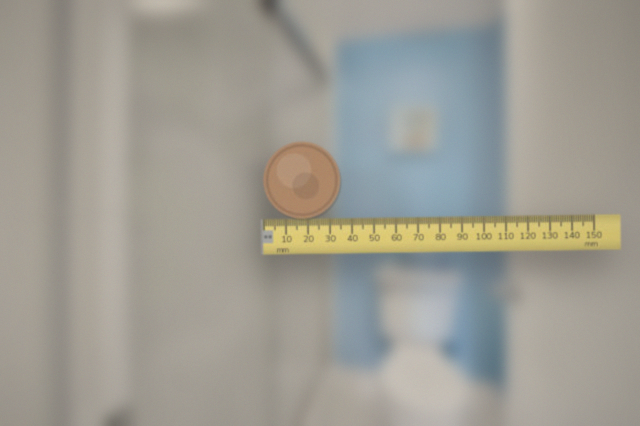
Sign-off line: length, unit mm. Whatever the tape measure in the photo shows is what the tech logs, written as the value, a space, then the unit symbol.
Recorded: 35 mm
